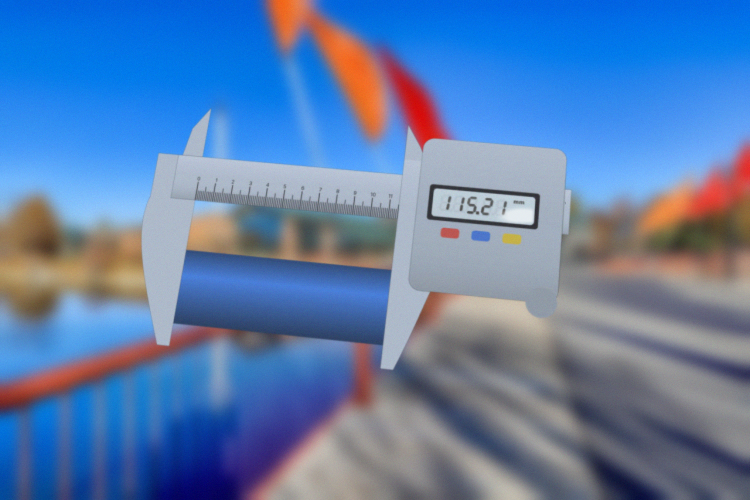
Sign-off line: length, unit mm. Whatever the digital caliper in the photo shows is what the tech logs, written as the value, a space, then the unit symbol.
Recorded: 115.21 mm
